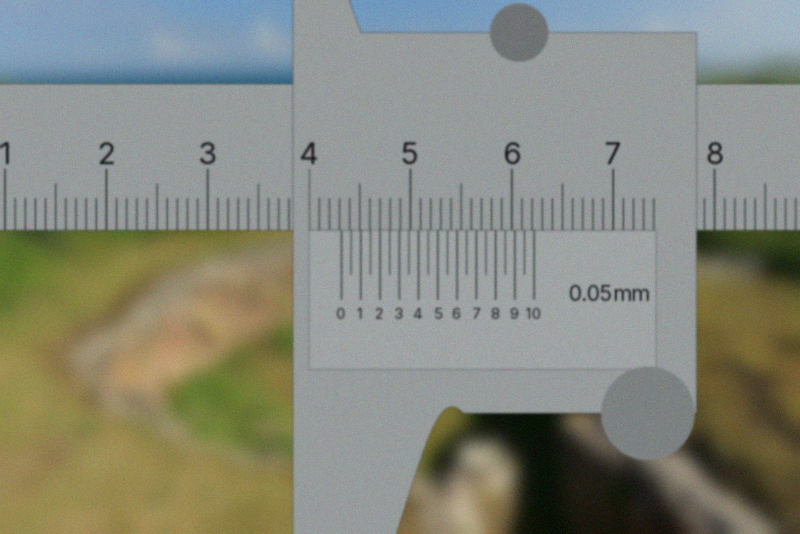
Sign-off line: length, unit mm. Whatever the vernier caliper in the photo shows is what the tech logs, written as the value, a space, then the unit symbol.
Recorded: 43.2 mm
